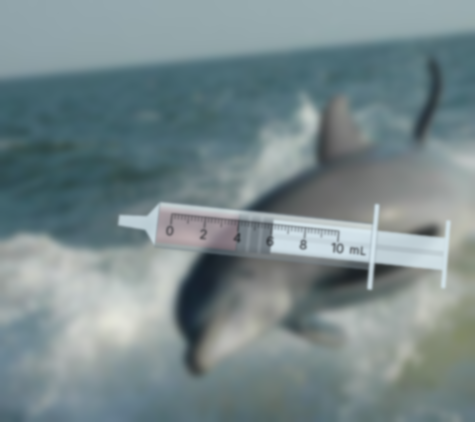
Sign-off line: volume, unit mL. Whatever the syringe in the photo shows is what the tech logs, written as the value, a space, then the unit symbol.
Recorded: 4 mL
